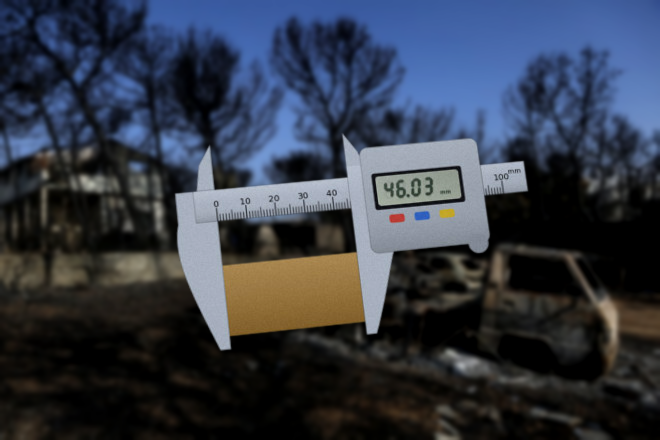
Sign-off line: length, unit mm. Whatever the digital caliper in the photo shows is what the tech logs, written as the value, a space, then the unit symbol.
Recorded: 46.03 mm
